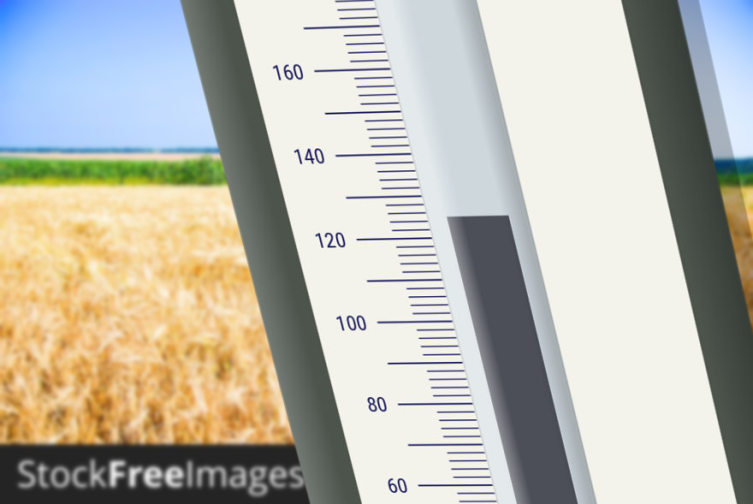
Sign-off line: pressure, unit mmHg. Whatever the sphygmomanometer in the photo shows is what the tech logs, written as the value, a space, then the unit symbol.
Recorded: 125 mmHg
